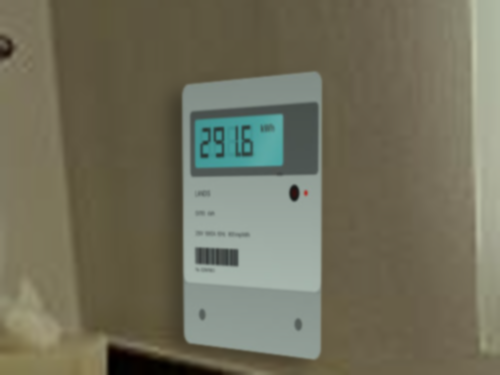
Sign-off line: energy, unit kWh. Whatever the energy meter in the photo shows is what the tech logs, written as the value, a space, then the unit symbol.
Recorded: 291.6 kWh
